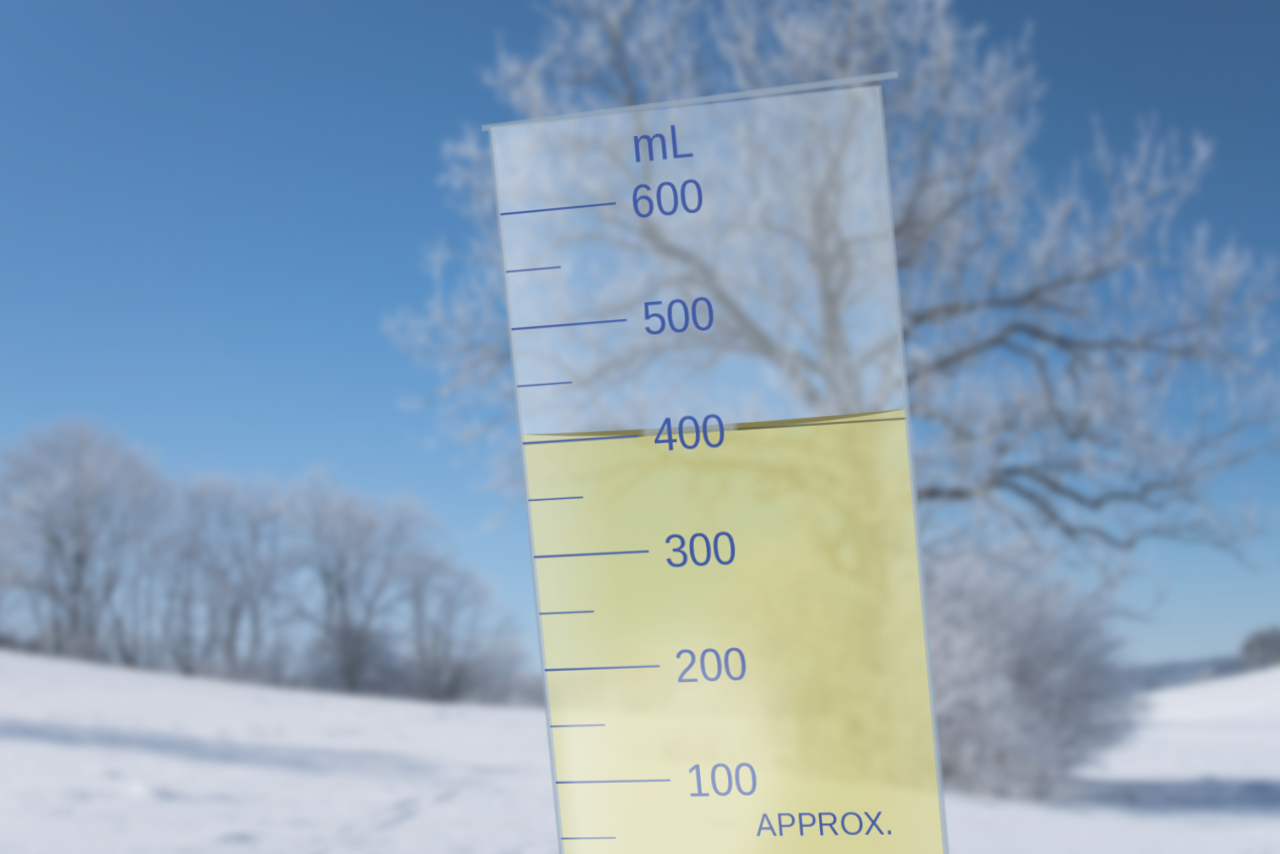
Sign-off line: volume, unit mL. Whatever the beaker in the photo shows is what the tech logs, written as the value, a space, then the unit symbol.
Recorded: 400 mL
